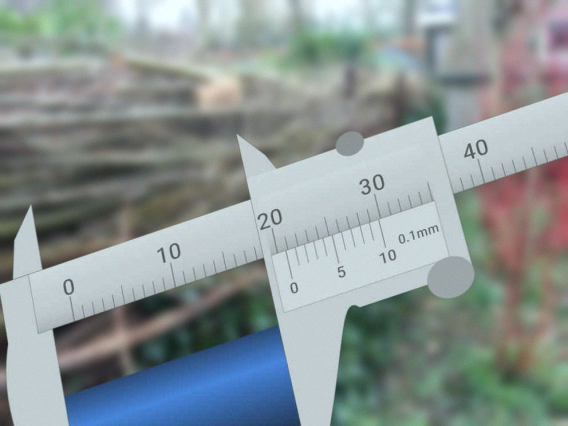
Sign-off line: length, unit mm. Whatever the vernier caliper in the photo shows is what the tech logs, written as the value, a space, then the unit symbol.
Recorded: 20.8 mm
